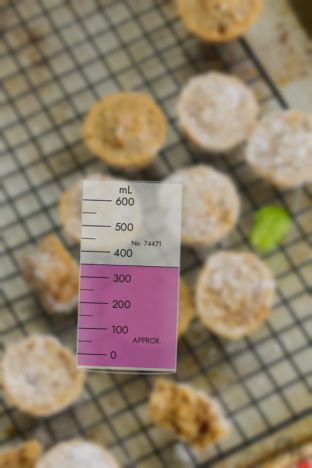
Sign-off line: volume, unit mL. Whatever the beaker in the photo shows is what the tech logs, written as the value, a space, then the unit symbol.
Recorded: 350 mL
